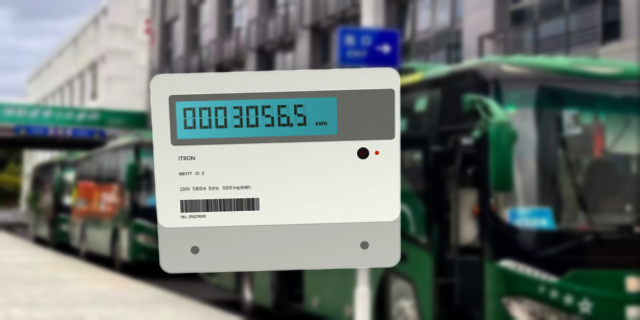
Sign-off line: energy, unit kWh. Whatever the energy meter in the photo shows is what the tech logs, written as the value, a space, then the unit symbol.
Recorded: 3056.5 kWh
